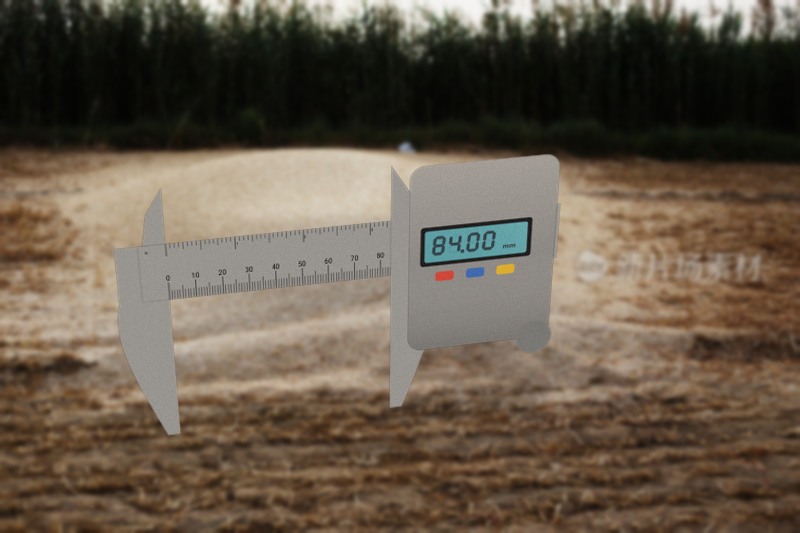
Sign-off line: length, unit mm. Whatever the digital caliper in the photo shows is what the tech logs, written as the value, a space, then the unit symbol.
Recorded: 84.00 mm
